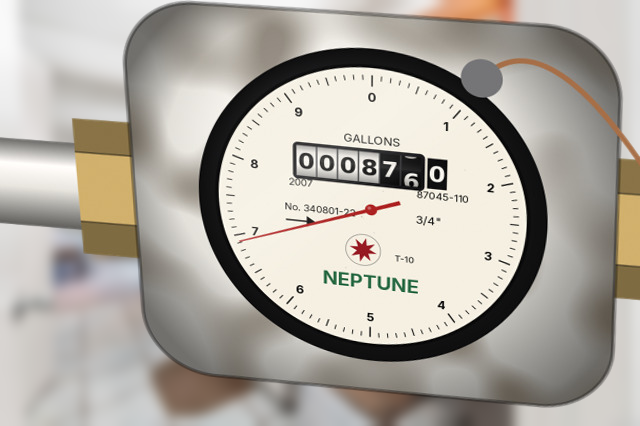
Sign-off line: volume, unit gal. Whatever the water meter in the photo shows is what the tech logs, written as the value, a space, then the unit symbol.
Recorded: 8756.9 gal
